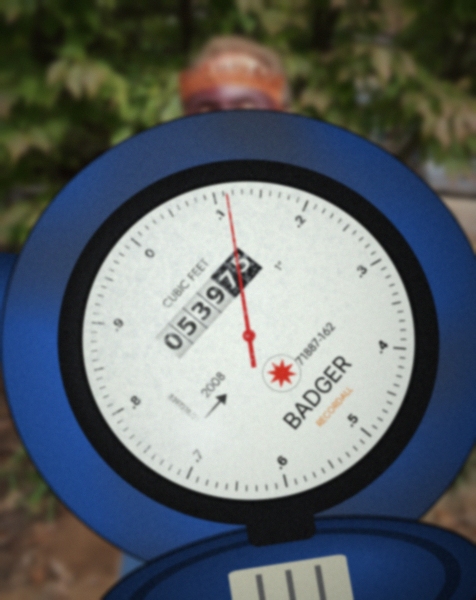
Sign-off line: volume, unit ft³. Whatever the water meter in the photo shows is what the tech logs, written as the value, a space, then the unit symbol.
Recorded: 53975.11 ft³
